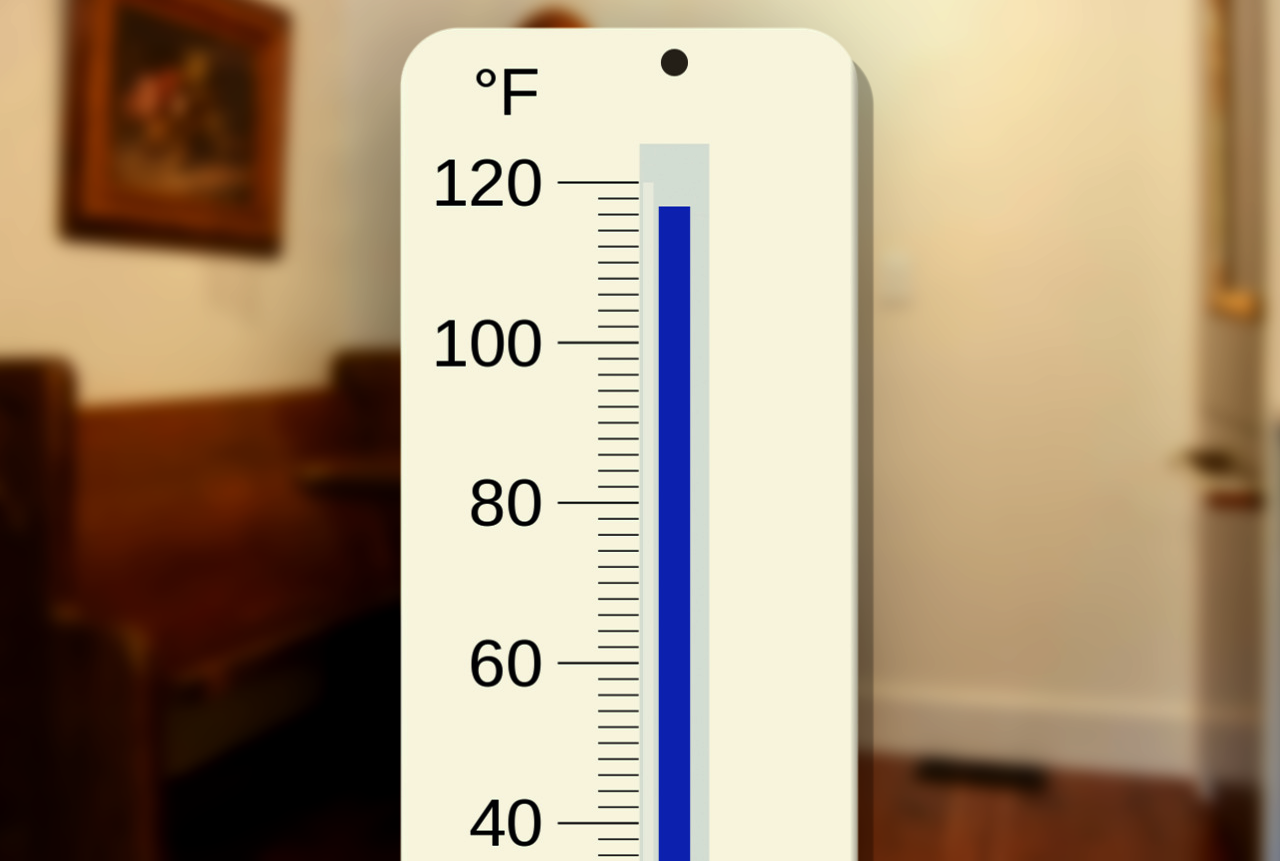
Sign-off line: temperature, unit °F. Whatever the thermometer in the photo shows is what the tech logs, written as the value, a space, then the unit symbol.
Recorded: 117 °F
